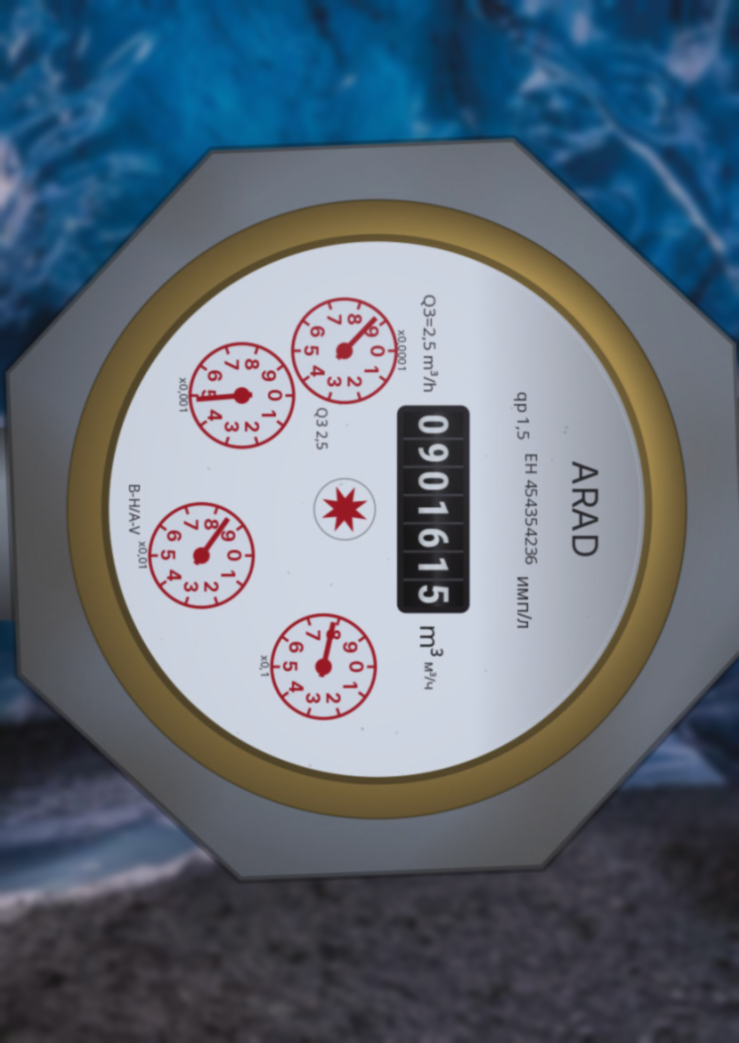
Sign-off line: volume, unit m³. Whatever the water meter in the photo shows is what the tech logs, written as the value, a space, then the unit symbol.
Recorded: 901615.7848 m³
